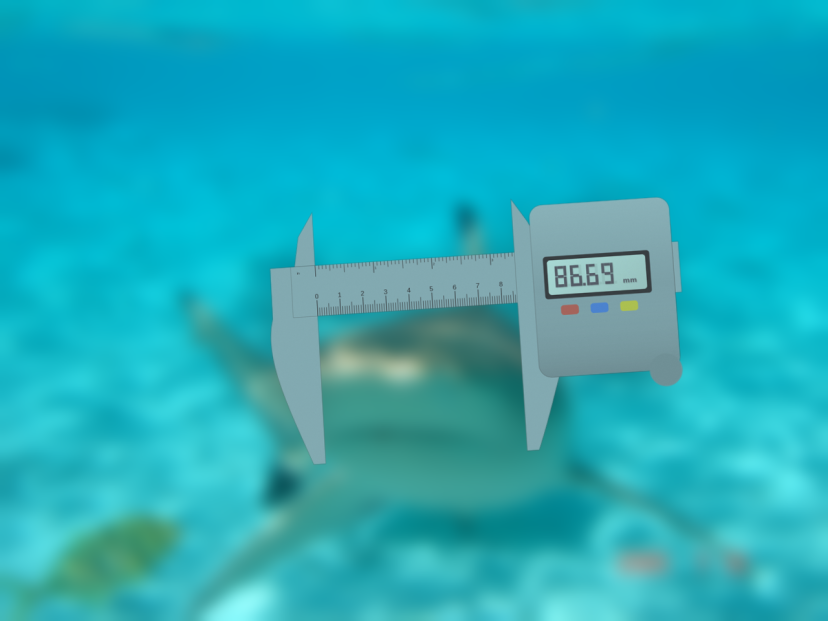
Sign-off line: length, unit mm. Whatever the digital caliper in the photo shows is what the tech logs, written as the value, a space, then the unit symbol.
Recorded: 86.69 mm
